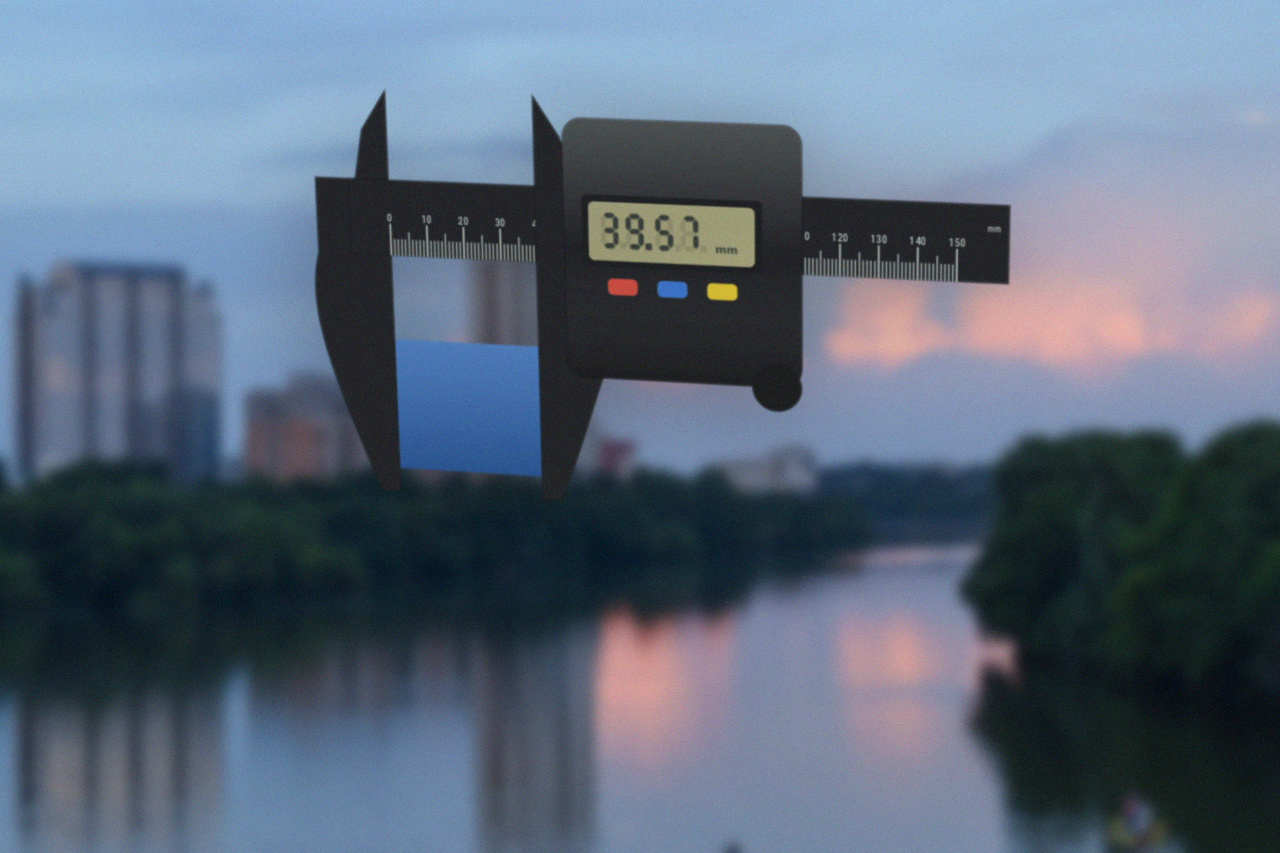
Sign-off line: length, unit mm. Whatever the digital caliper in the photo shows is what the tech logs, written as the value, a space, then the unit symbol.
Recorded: 39.57 mm
